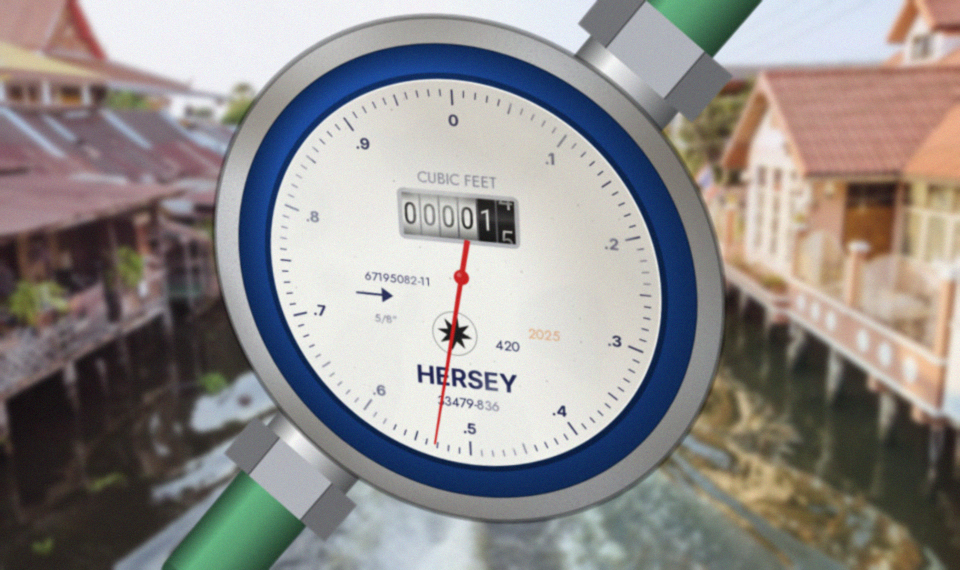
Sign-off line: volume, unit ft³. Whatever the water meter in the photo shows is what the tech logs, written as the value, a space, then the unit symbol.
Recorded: 14.53 ft³
